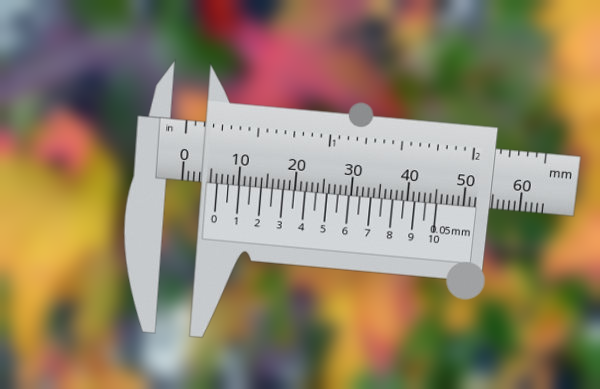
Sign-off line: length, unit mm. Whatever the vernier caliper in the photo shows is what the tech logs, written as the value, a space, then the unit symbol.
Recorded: 6.2 mm
